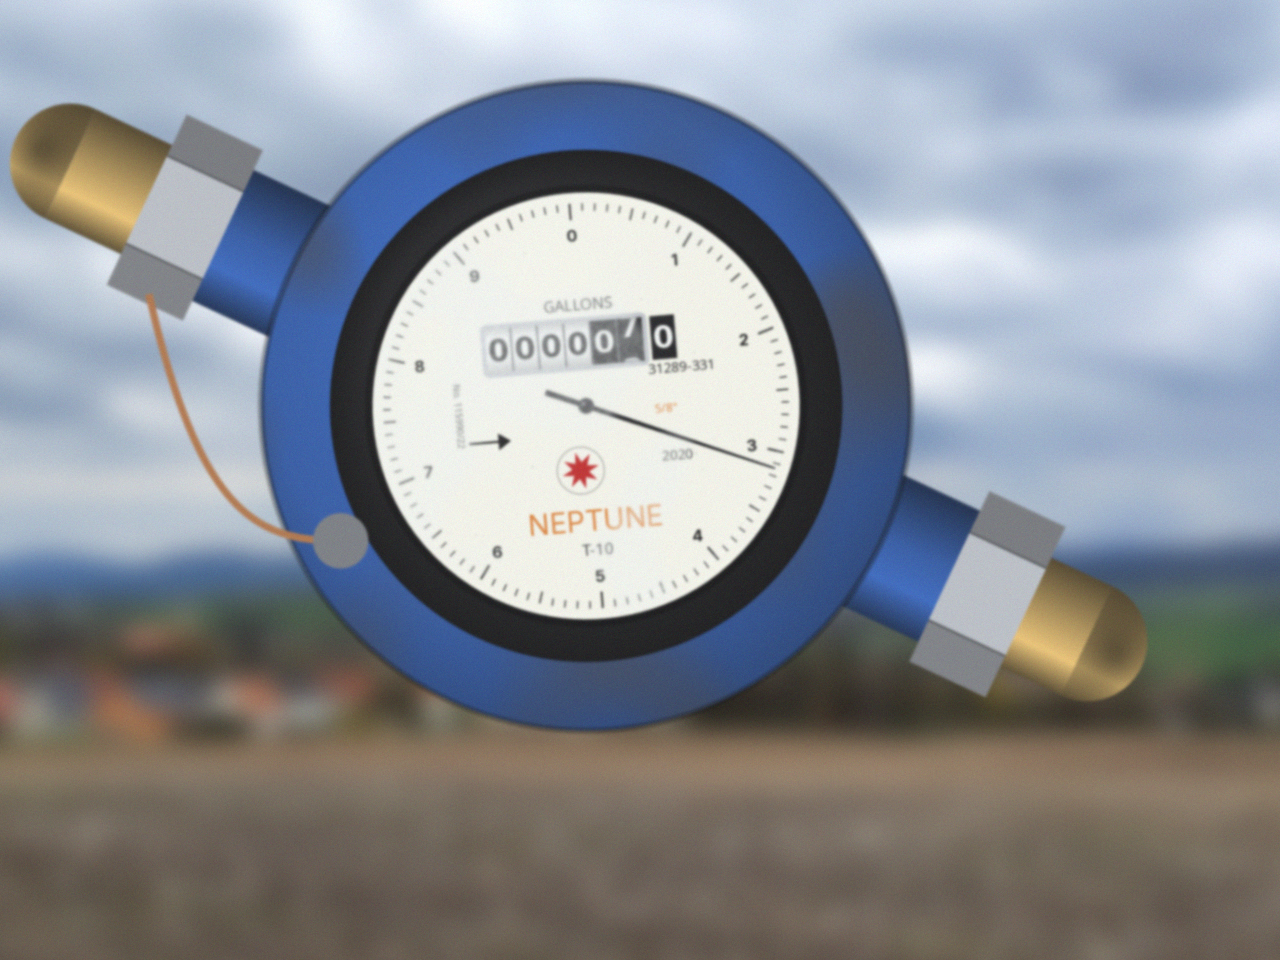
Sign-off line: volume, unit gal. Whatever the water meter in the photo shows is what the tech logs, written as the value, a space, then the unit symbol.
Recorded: 73.1 gal
